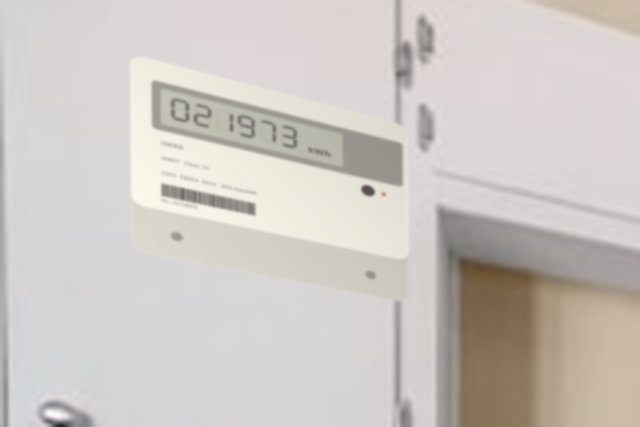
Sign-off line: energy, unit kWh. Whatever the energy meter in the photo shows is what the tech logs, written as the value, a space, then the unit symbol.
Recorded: 21973 kWh
